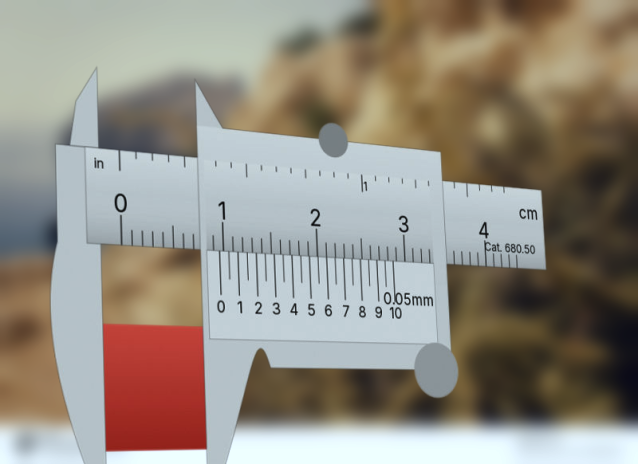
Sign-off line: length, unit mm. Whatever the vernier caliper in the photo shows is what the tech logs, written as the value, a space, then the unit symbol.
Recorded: 9.6 mm
